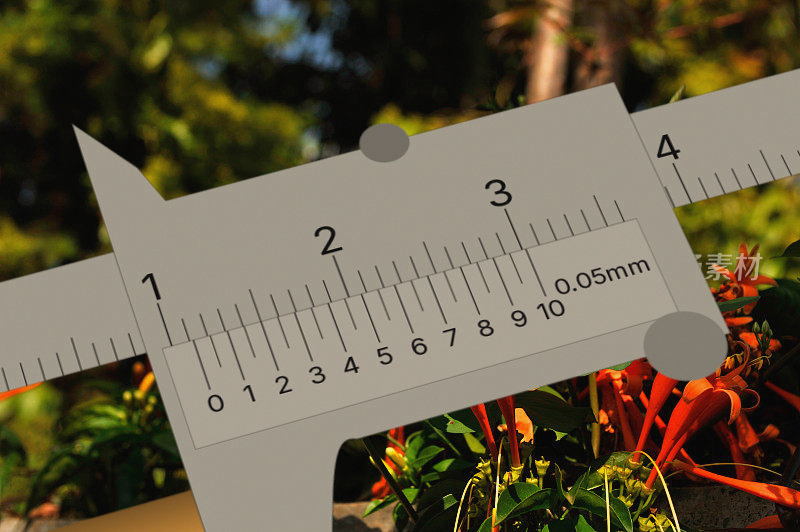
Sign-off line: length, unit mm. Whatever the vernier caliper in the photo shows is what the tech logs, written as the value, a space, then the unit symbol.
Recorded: 11.2 mm
